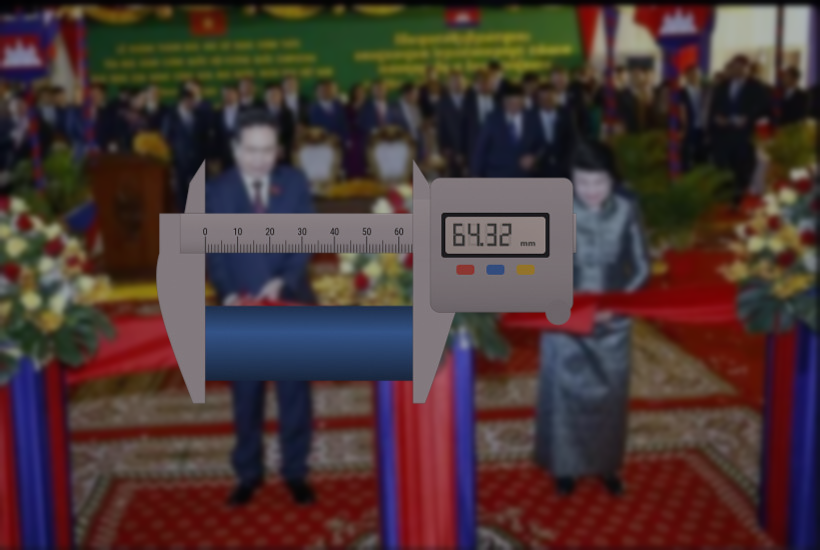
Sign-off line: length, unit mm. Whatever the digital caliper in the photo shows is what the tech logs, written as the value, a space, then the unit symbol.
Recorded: 64.32 mm
